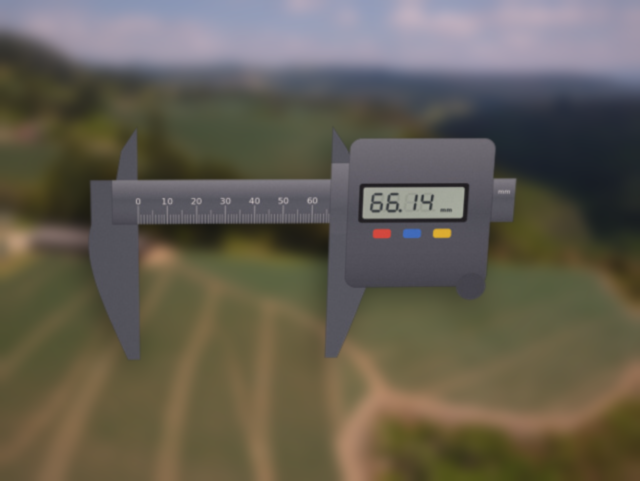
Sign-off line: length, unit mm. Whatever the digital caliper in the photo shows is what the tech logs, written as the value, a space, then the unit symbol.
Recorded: 66.14 mm
